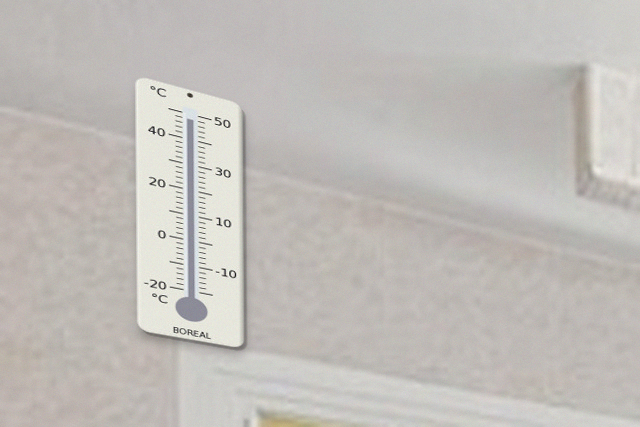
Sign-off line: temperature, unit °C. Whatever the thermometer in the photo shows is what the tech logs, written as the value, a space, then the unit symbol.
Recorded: 48 °C
